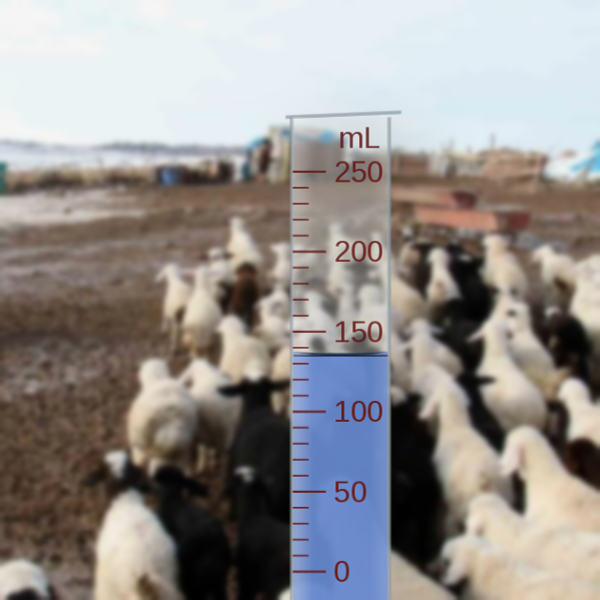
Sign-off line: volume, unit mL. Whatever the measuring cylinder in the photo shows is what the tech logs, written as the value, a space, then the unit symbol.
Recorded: 135 mL
